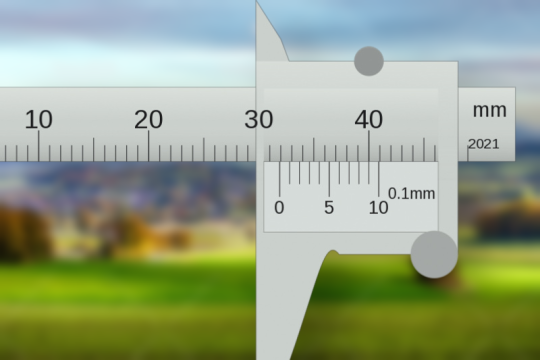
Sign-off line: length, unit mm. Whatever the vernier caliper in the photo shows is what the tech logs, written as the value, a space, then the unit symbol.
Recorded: 31.9 mm
